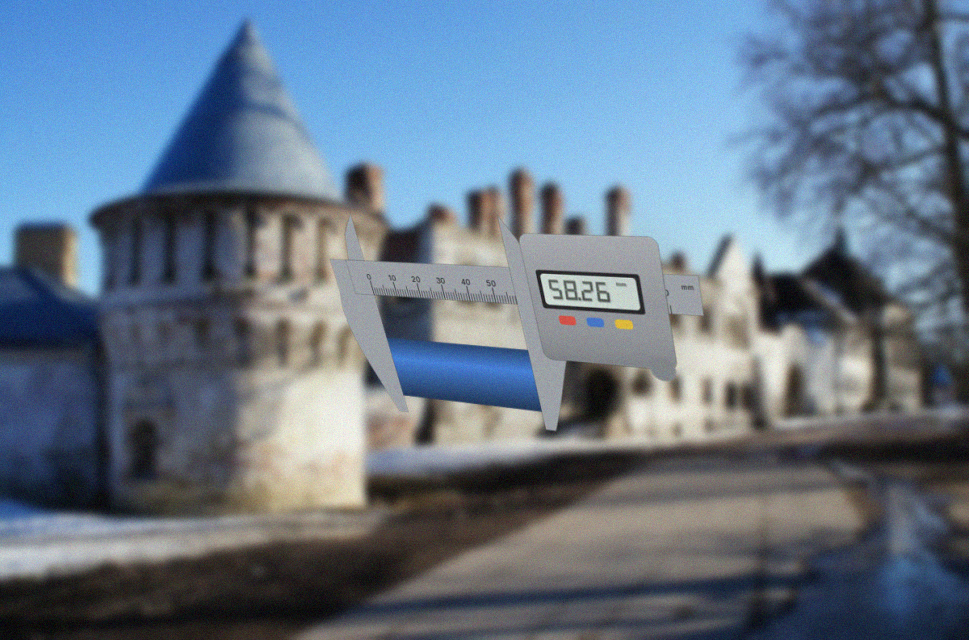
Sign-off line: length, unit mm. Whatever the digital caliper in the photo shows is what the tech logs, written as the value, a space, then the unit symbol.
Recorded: 58.26 mm
